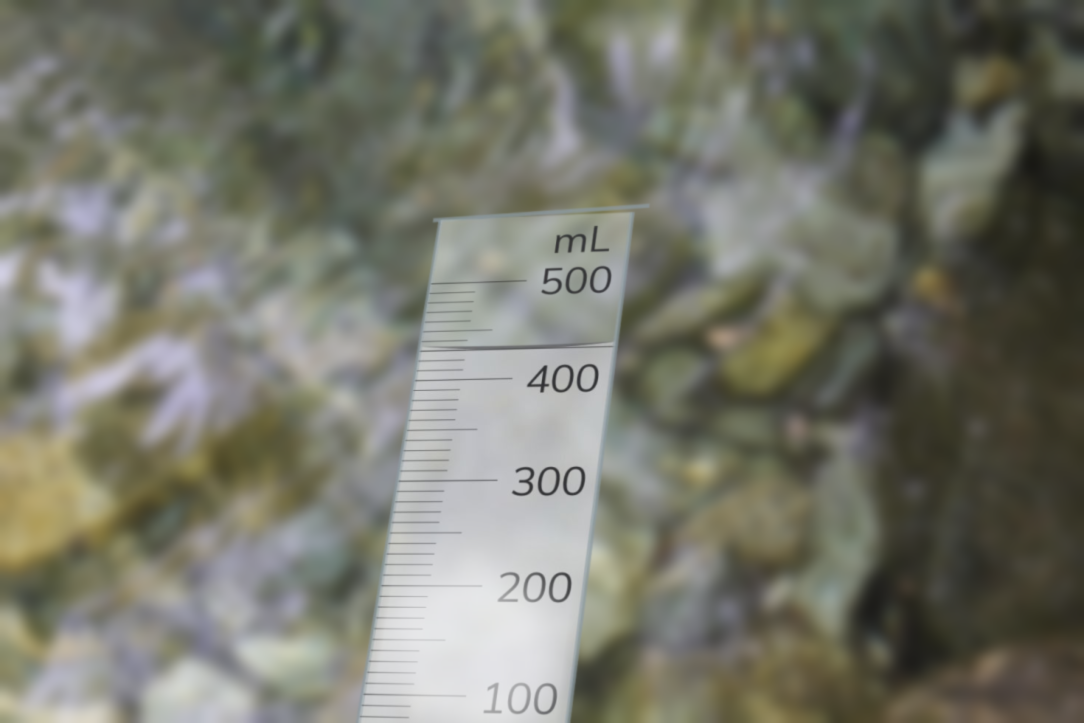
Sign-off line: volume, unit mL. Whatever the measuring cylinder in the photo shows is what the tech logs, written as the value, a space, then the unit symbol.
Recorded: 430 mL
